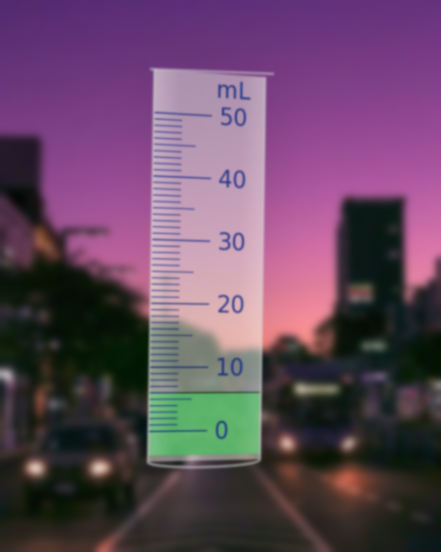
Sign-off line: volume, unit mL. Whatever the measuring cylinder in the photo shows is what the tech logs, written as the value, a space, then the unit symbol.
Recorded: 6 mL
